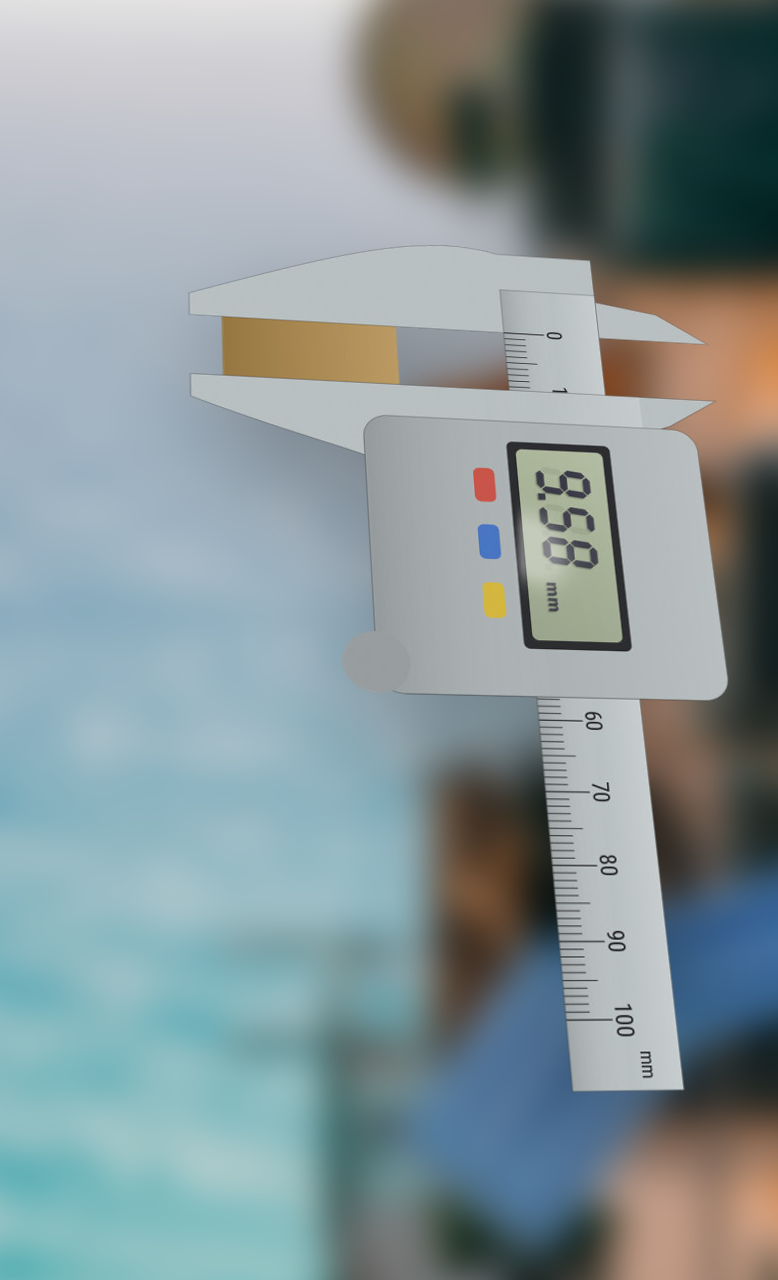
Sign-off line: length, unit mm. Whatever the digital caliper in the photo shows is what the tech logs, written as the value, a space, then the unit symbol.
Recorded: 9.58 mm
